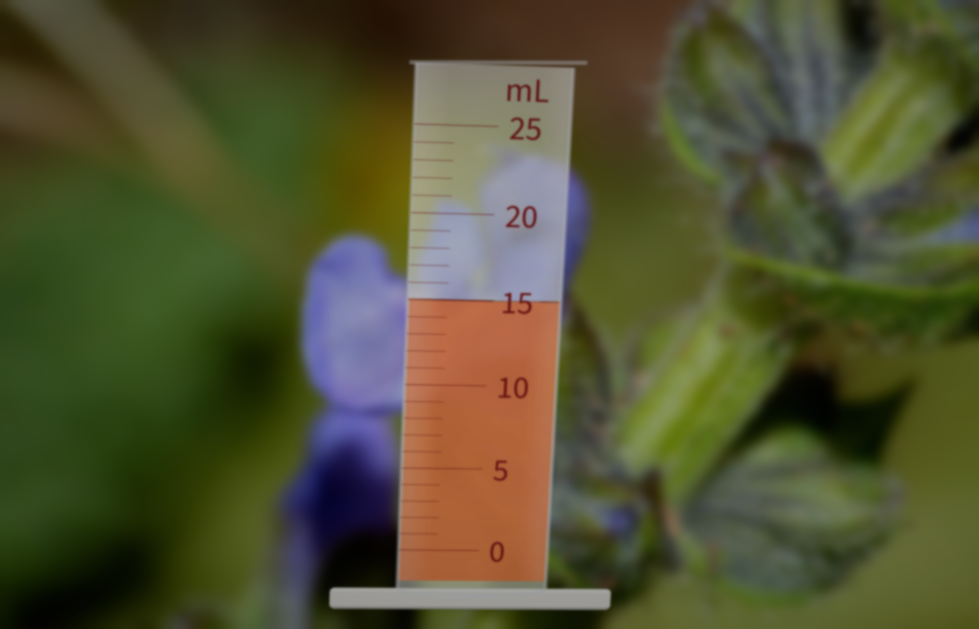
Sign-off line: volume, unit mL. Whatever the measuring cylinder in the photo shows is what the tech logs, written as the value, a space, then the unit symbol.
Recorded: 15 mL
